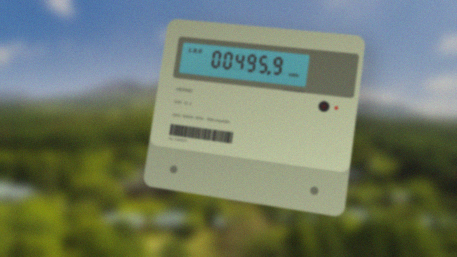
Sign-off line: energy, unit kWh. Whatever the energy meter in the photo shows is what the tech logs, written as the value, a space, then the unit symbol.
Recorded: 495.9 kWh
